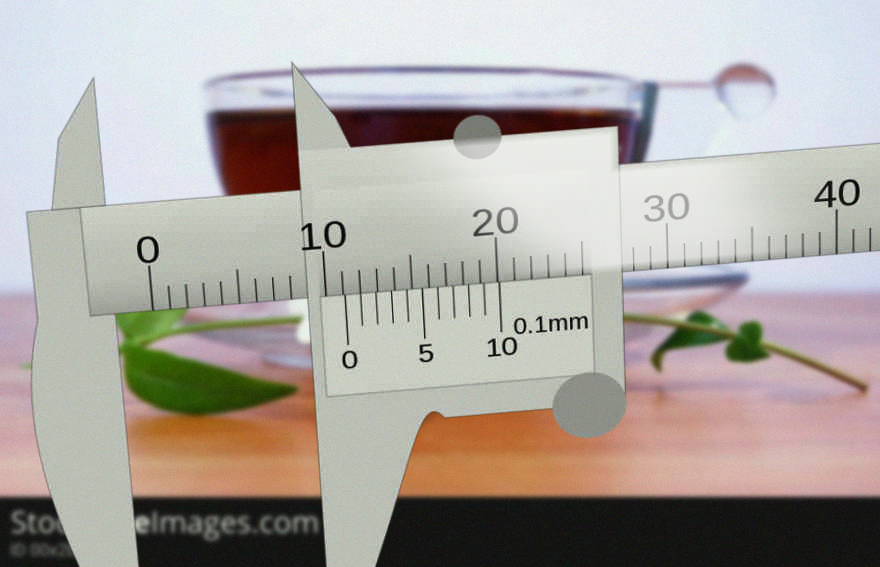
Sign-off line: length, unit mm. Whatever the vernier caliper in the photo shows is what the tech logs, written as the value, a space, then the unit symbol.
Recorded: 11.1 mm
